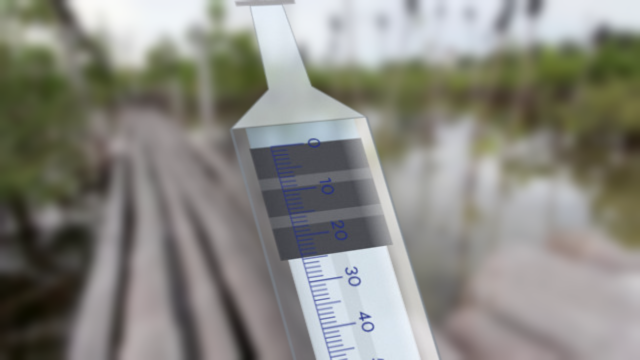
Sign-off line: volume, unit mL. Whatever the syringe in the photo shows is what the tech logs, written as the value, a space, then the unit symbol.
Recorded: 0 mL
